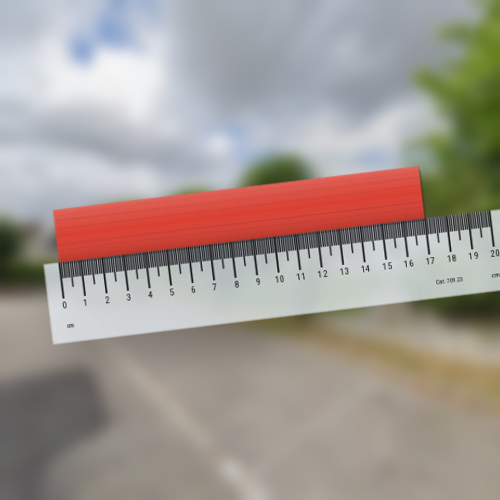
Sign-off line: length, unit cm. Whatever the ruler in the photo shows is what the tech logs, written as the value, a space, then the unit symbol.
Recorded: 17 cm
